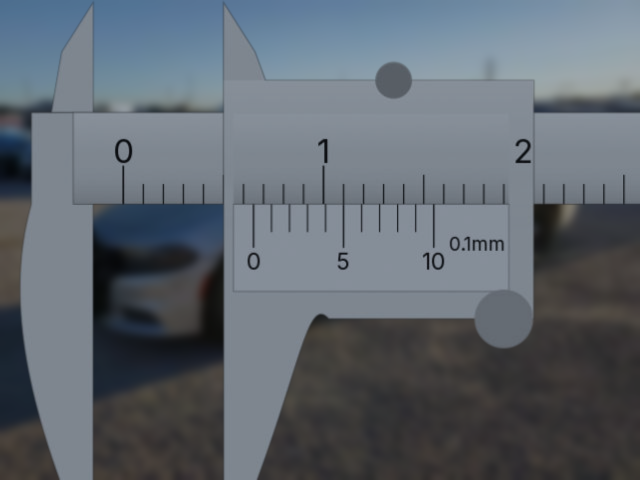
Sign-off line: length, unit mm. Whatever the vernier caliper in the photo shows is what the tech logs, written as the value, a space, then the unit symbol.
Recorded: 6.5 mm
